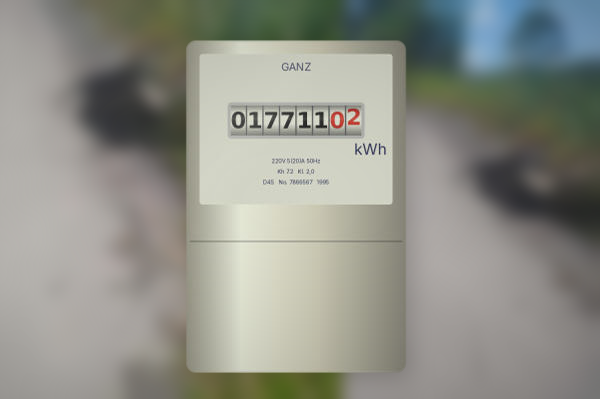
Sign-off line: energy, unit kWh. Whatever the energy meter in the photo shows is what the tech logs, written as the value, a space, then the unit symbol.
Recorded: 17711.02 kWh
